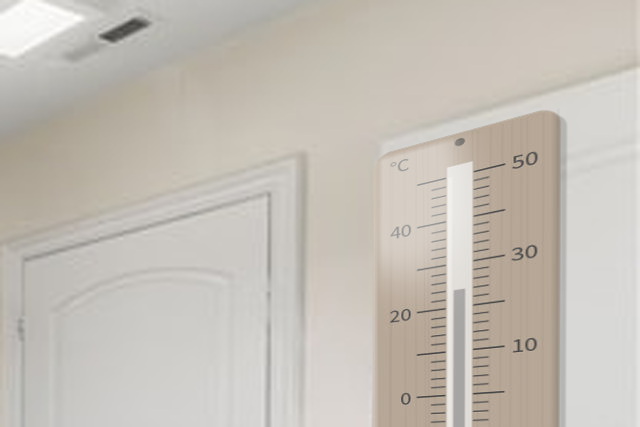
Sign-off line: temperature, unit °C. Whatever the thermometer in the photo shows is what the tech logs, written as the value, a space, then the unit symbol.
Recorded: 24 °C
